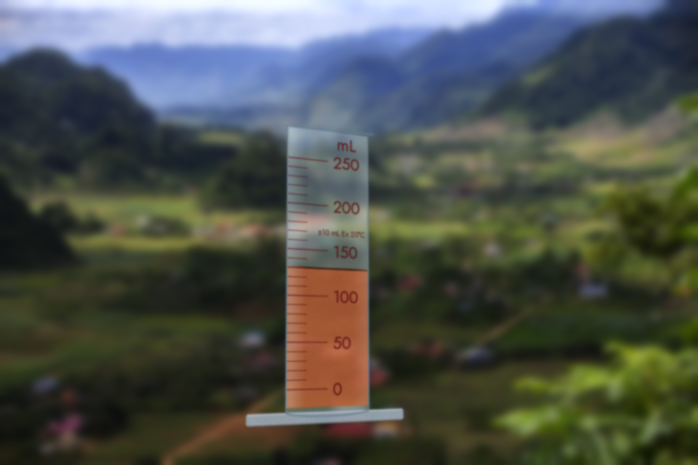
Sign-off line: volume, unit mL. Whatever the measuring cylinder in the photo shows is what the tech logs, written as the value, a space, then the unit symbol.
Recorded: 130 mL
